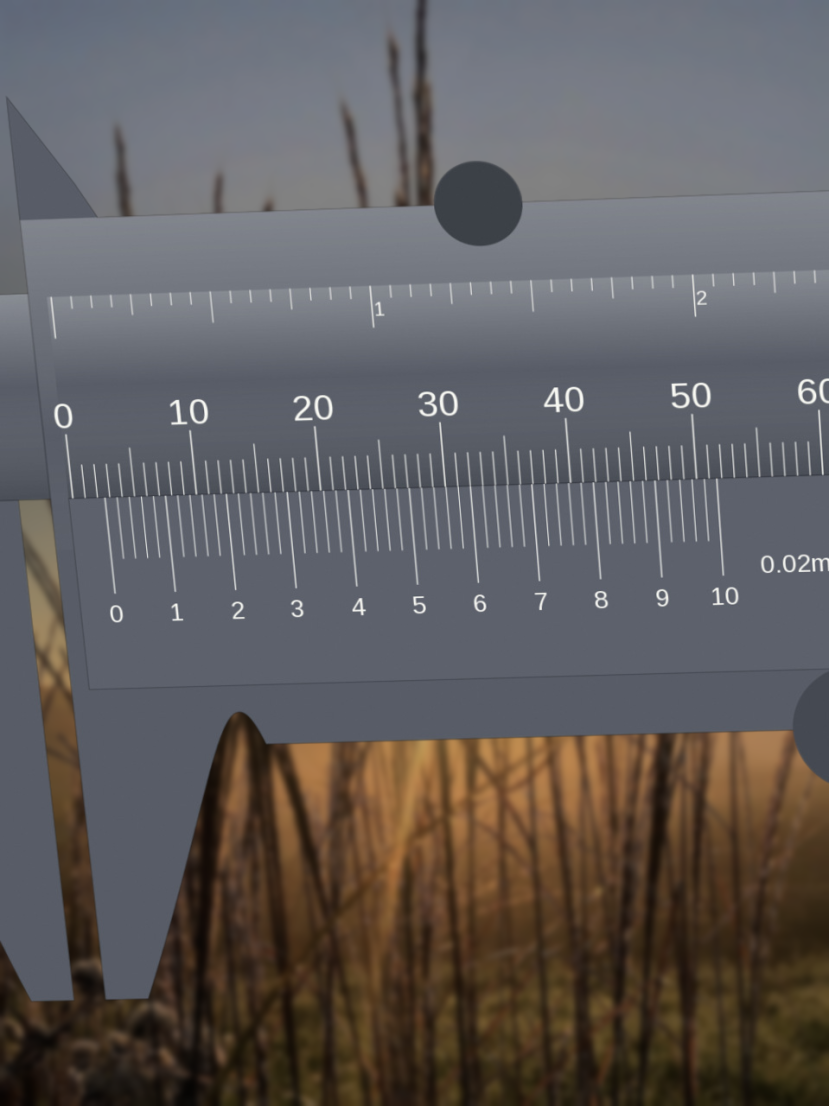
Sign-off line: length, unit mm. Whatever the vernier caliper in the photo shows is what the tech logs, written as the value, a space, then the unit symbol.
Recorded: 2.6 mm
